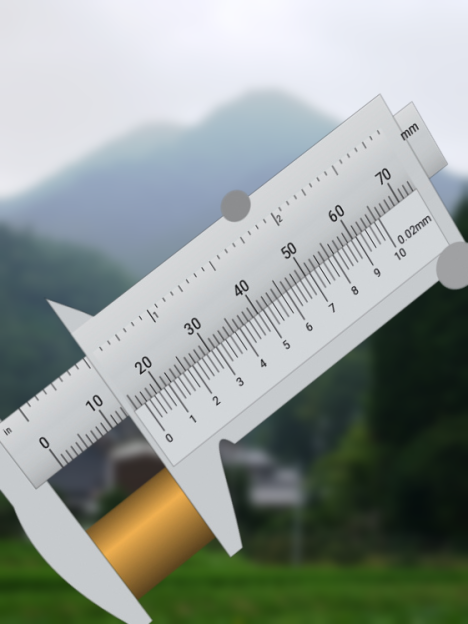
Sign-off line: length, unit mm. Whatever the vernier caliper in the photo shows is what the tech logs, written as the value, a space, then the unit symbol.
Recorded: 16.6 mm
